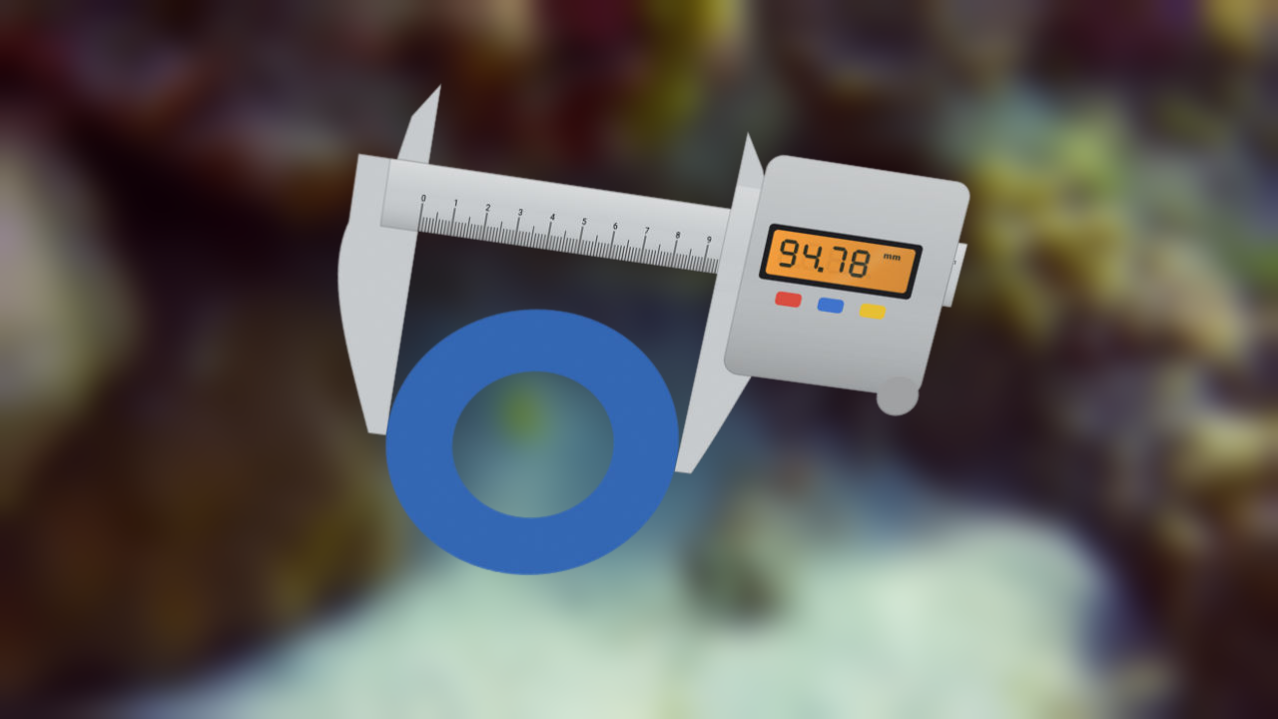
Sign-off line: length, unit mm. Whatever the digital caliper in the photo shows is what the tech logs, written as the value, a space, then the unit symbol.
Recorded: 94.78 mm
